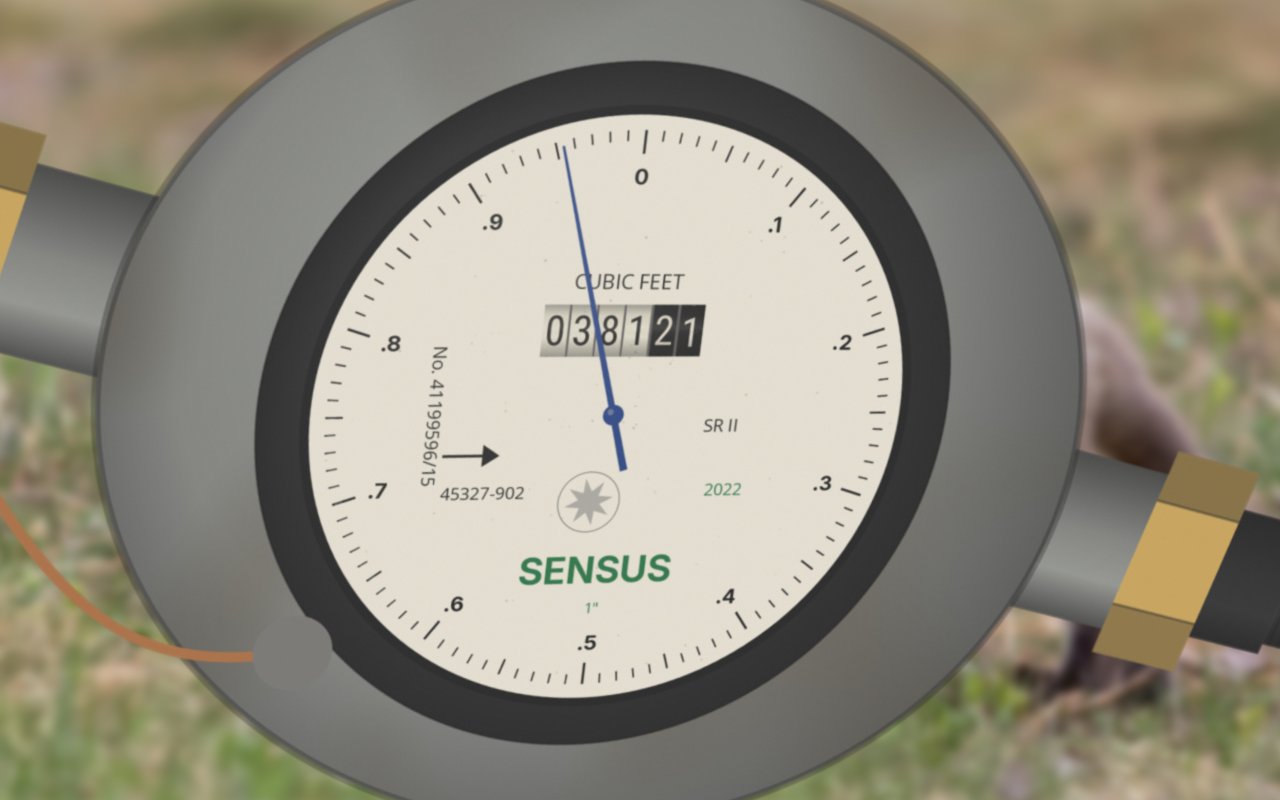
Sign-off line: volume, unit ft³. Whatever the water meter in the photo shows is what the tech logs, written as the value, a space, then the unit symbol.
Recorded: 38120.95 ft³
